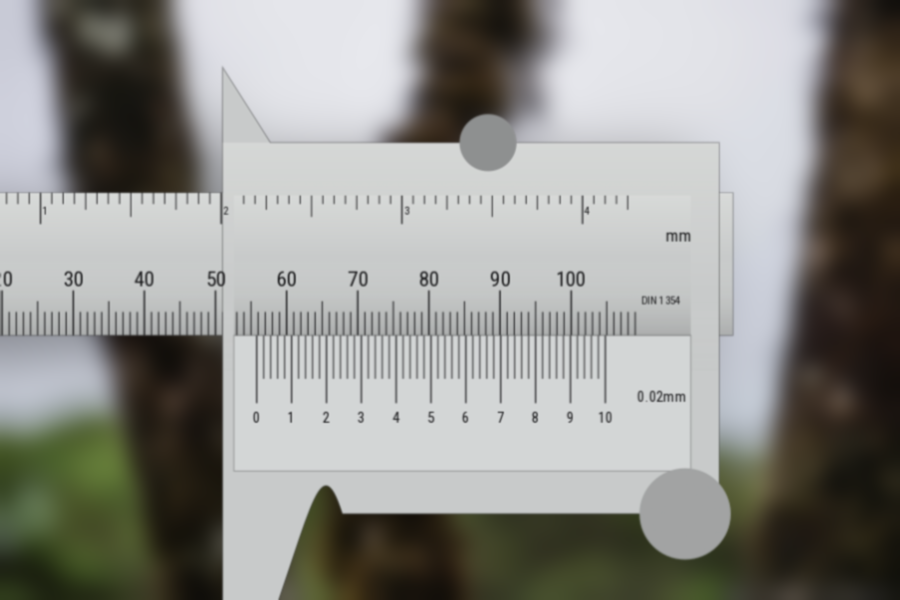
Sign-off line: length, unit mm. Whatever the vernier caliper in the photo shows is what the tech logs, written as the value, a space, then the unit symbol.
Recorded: 55.8 mm
